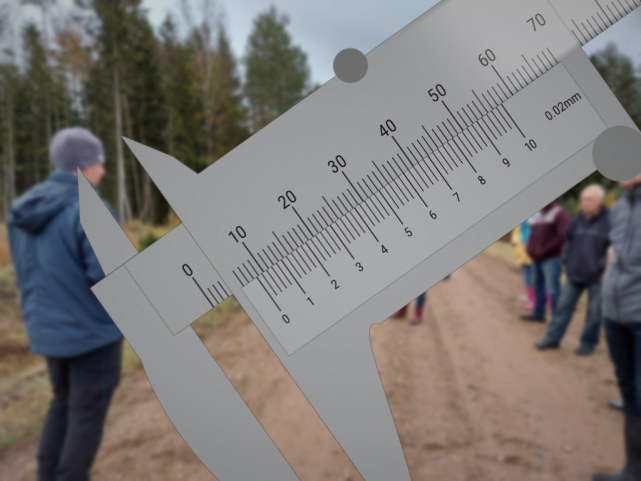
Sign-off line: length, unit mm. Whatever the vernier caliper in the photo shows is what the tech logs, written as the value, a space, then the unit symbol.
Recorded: 8.6 mm
